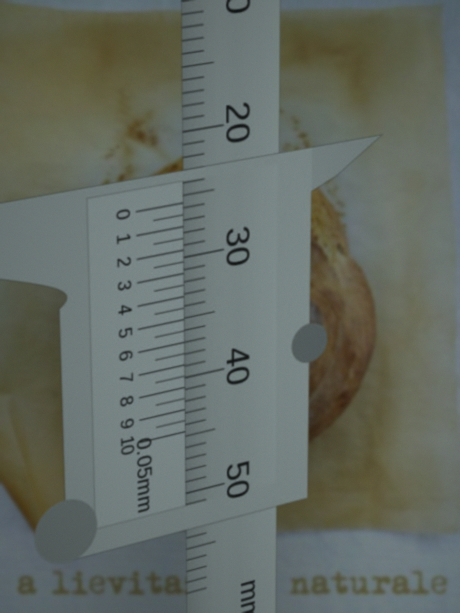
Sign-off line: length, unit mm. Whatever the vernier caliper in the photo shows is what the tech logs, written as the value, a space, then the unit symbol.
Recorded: 25.6 mm
